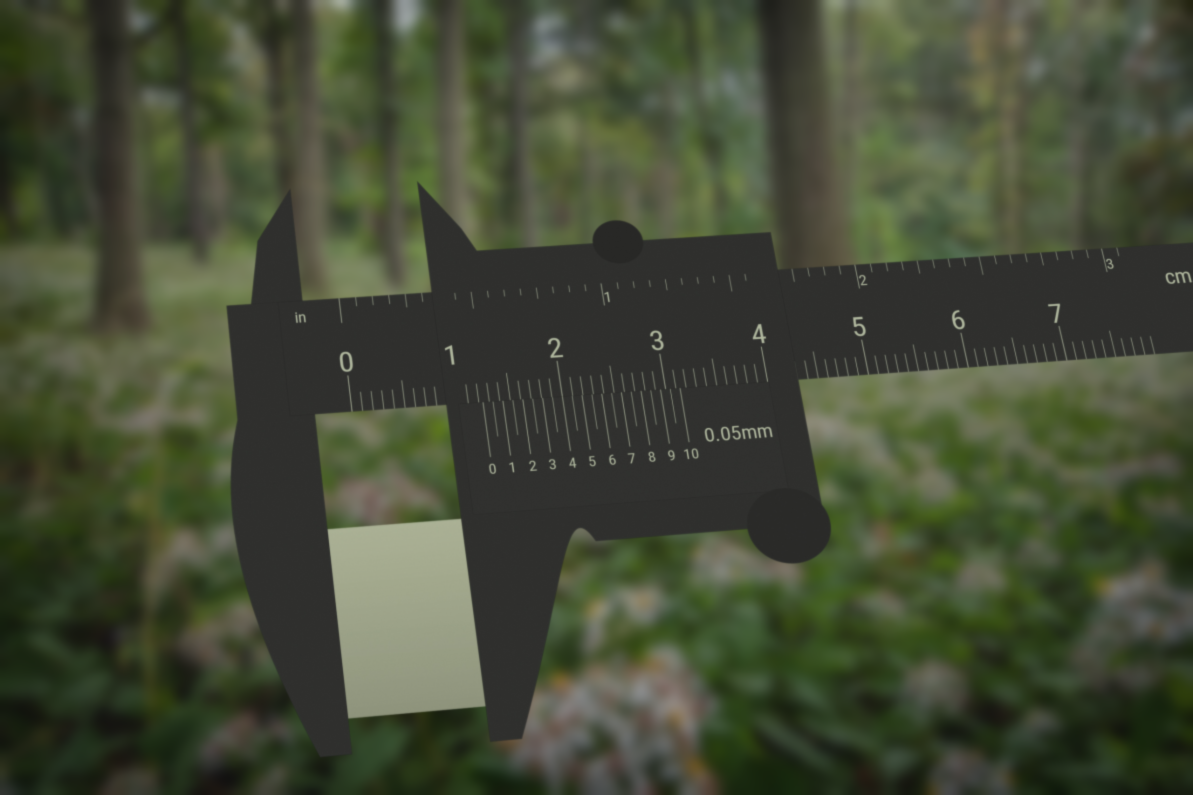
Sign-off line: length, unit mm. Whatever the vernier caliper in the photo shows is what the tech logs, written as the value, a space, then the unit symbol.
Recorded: 12.4 mm
